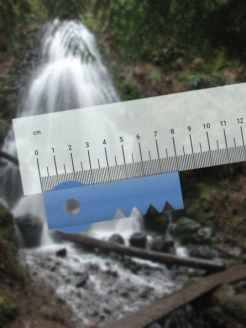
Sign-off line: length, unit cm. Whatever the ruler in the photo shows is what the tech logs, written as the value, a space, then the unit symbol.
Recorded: 8 cm
